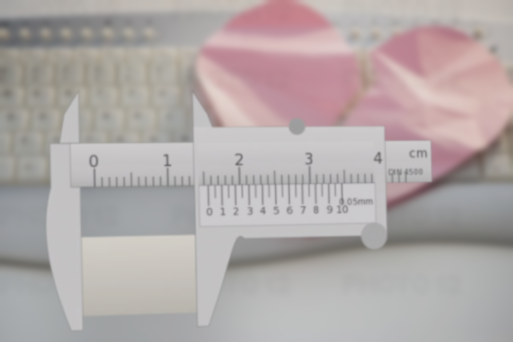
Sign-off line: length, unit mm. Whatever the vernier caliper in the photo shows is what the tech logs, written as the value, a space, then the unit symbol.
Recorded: 15.6 mm
